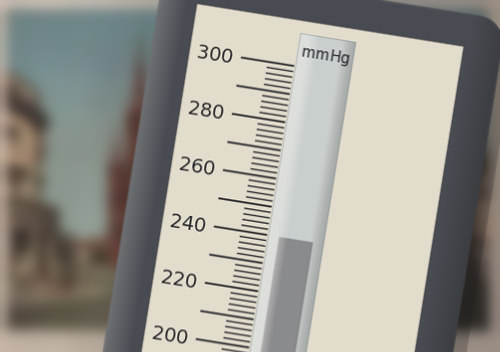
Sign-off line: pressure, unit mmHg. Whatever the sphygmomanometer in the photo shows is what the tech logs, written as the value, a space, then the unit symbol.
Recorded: 240 mmHg
